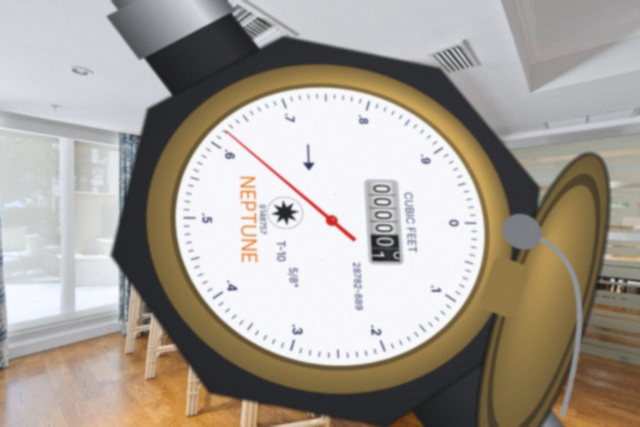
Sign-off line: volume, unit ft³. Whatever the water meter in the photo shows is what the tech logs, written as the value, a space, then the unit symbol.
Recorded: 0.62 ft³
